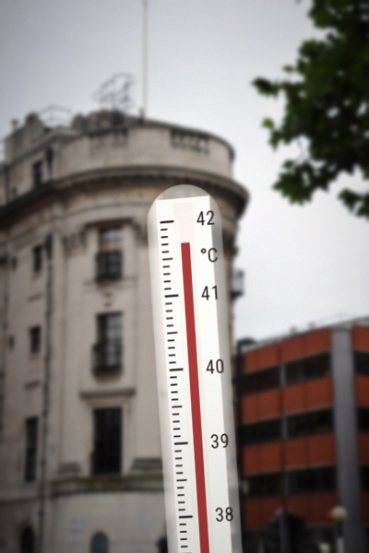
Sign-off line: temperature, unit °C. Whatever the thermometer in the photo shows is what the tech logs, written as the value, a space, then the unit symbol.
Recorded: 41.7 °C
